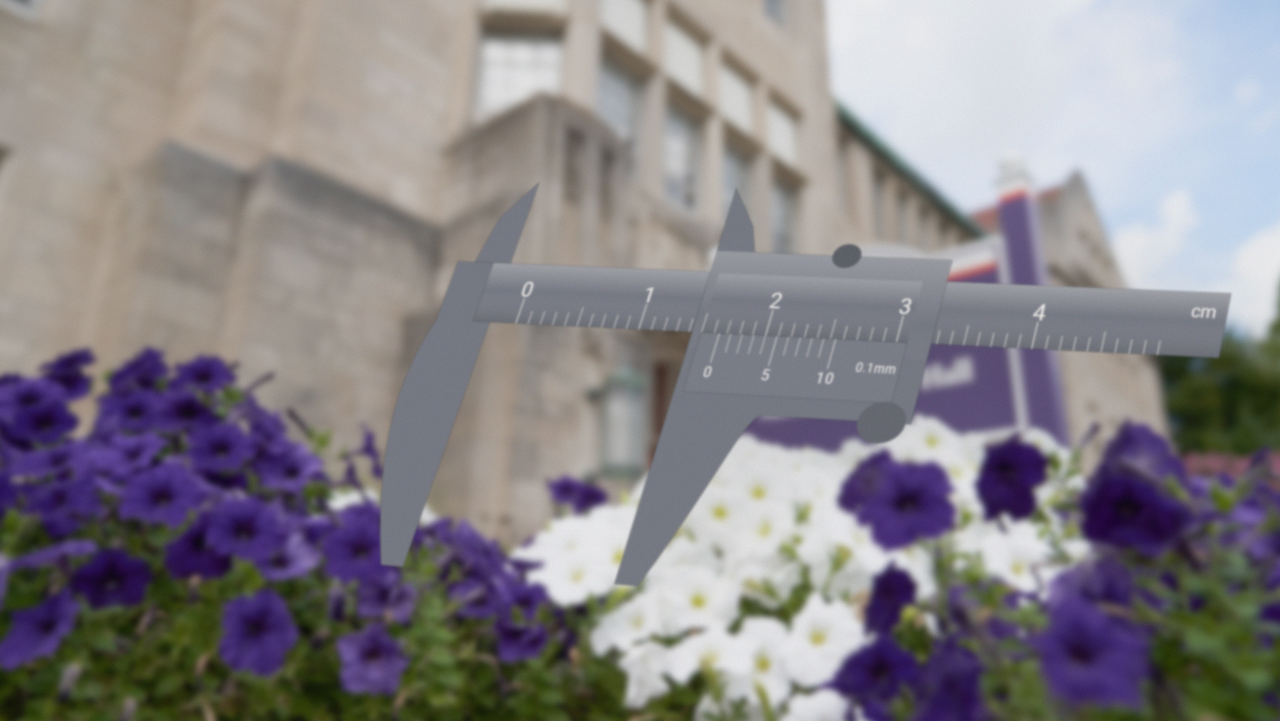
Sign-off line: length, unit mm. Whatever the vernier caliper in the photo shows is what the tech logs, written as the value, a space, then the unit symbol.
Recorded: 16.4 mm
